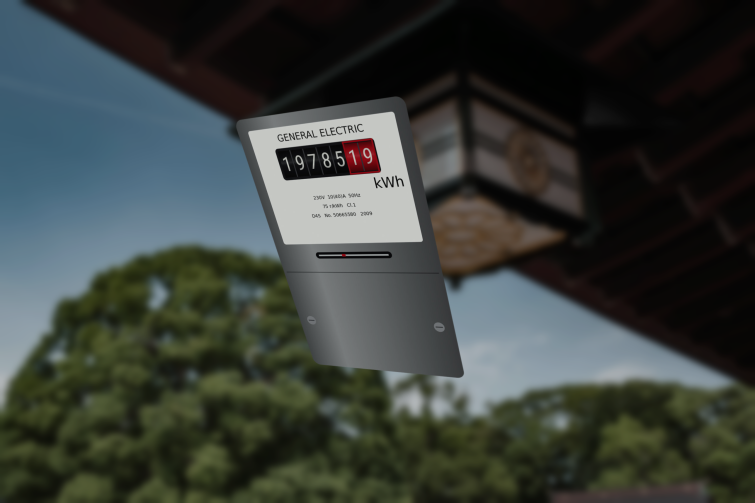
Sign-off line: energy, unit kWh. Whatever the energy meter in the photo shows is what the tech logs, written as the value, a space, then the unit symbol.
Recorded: 19785.19 kWh
